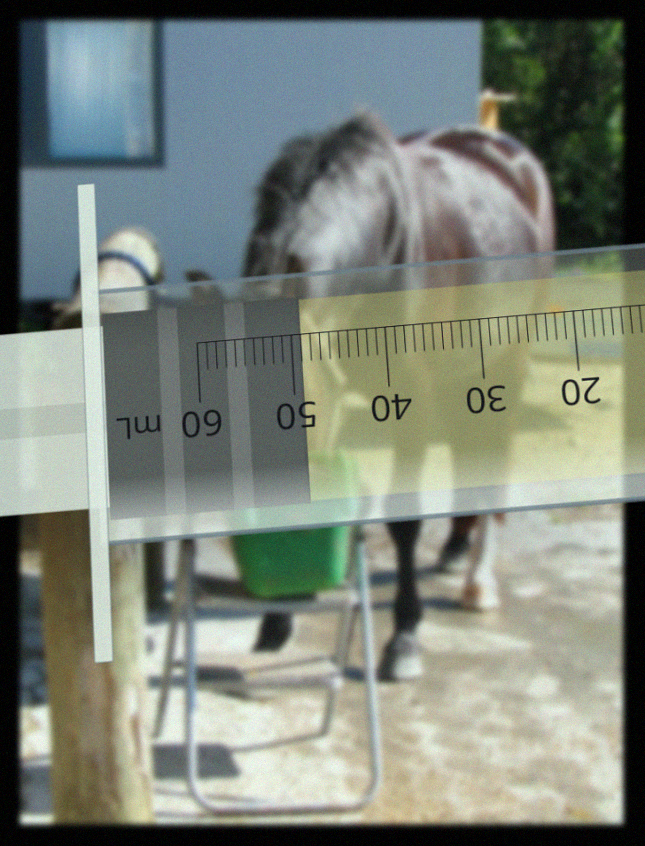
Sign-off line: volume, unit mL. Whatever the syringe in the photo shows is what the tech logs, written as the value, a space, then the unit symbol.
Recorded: 49 mL
